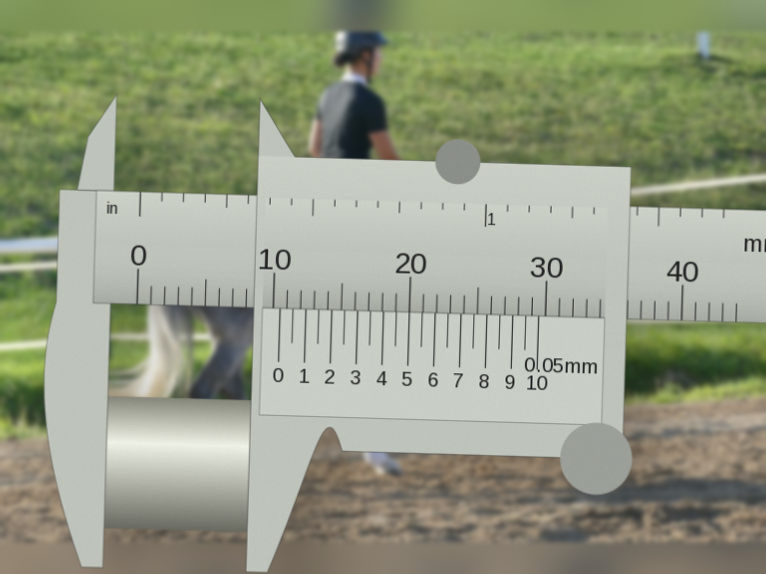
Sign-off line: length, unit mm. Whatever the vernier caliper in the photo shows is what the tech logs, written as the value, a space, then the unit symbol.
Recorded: 10.5 mm
